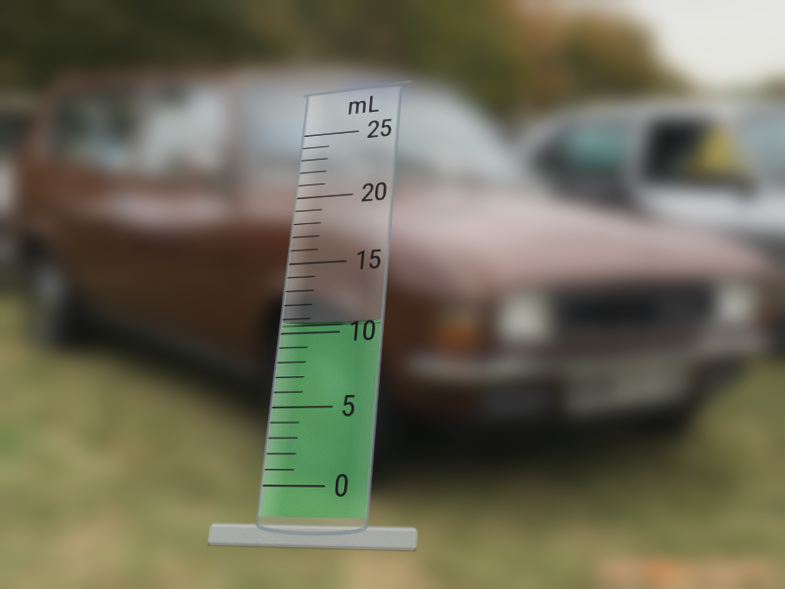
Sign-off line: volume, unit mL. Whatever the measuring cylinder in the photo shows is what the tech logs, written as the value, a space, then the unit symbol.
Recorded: 10.5 mL
